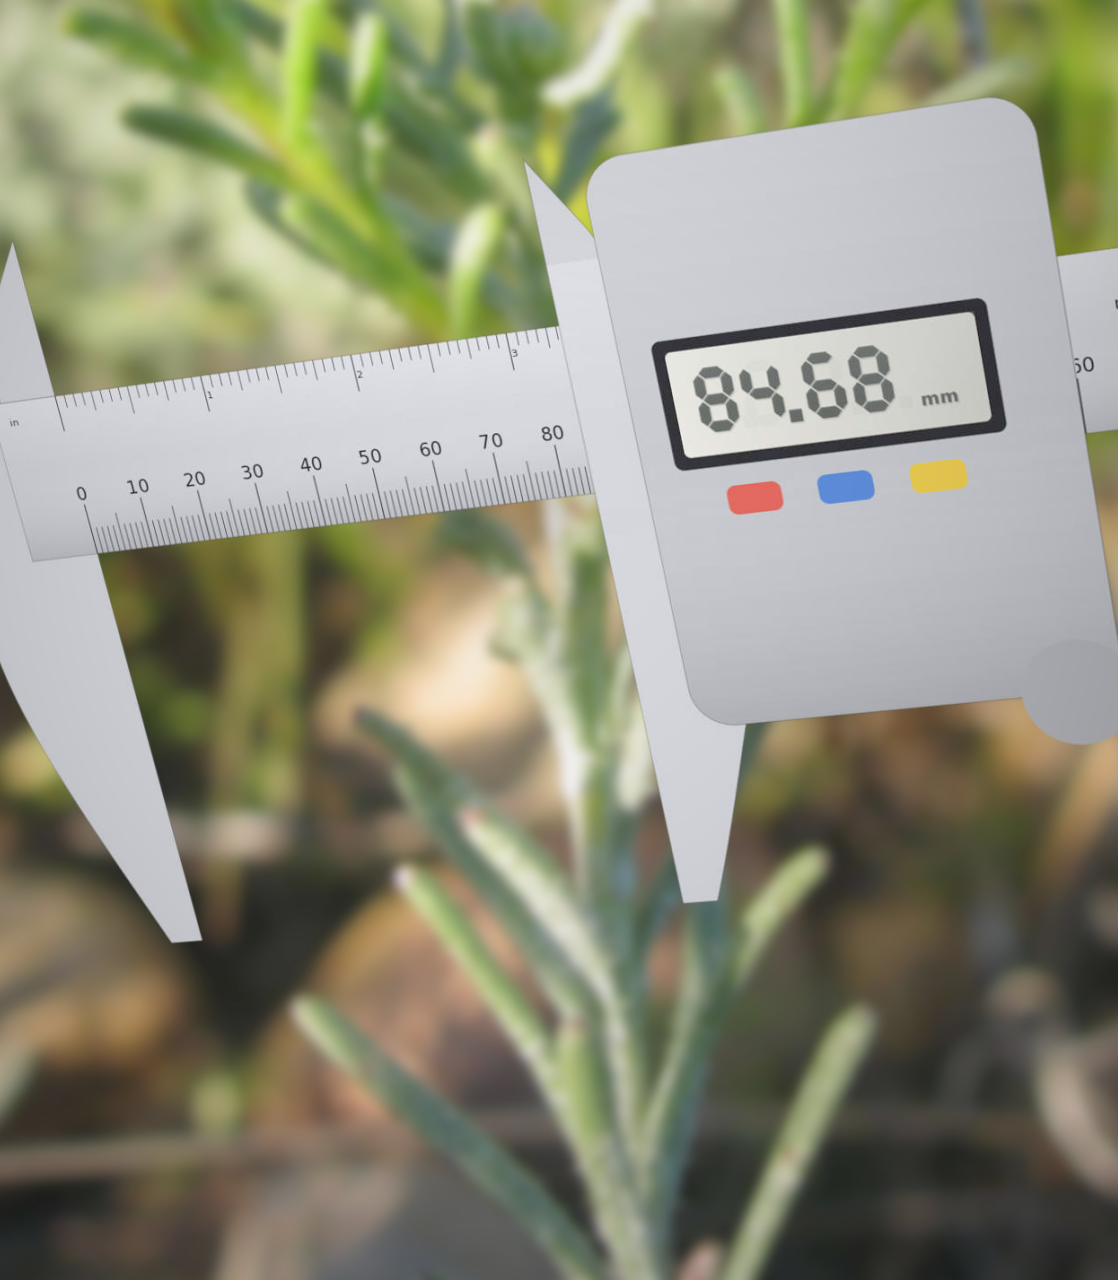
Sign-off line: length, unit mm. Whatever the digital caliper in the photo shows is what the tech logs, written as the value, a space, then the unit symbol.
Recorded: 84.68 mm
